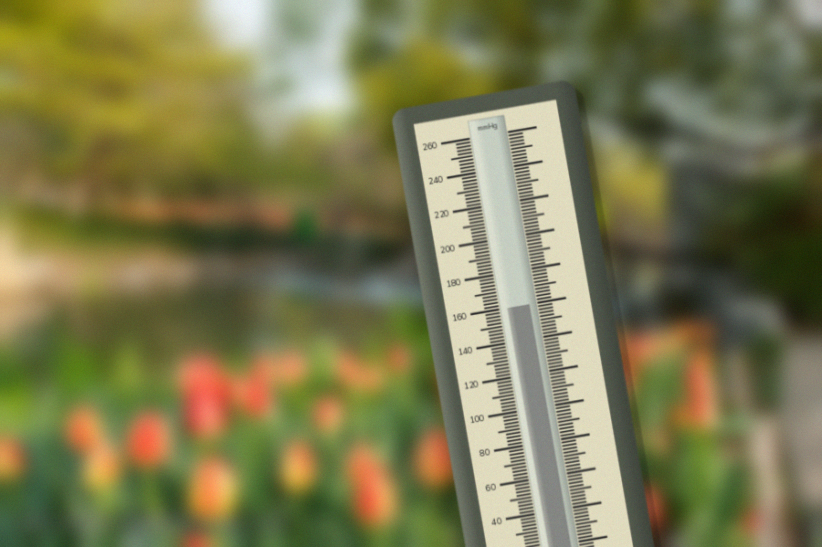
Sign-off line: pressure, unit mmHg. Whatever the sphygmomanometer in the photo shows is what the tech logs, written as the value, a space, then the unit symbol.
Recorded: 160 mmHg
